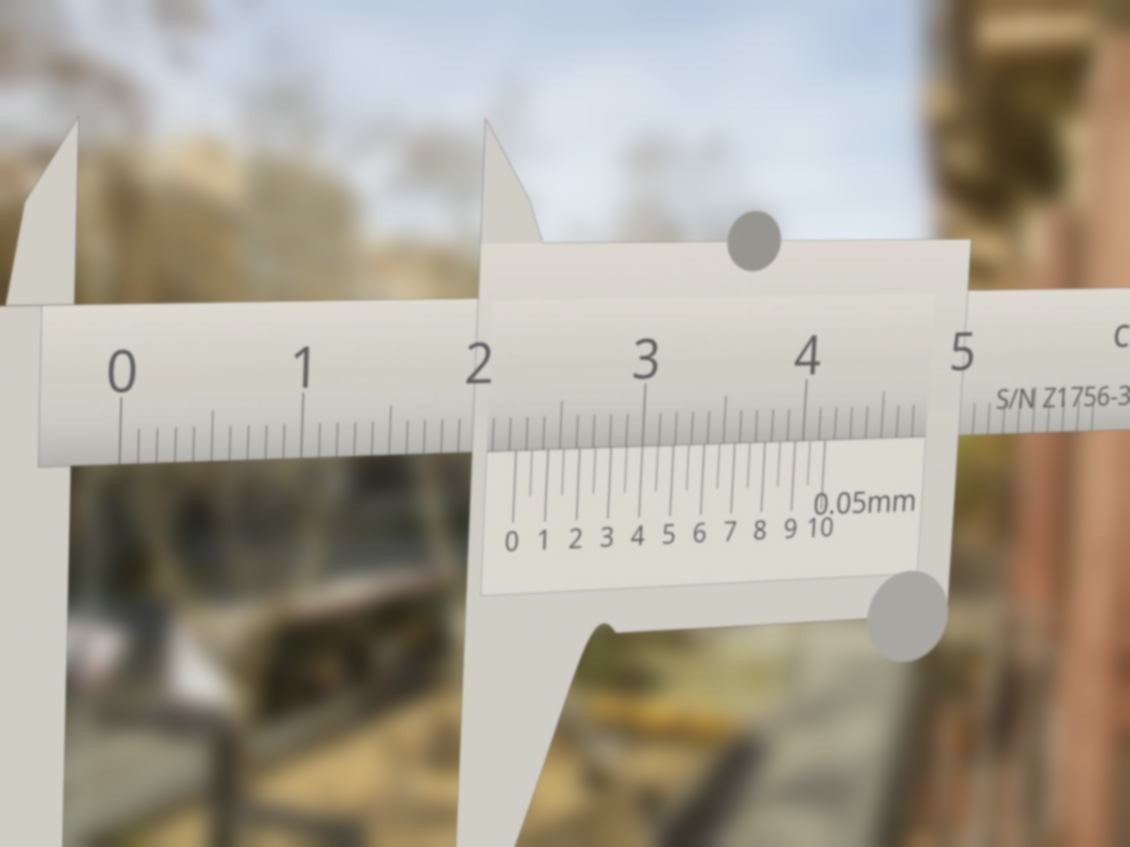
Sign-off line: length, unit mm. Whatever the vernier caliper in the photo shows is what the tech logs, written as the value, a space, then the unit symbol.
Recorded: 22.4 mm
